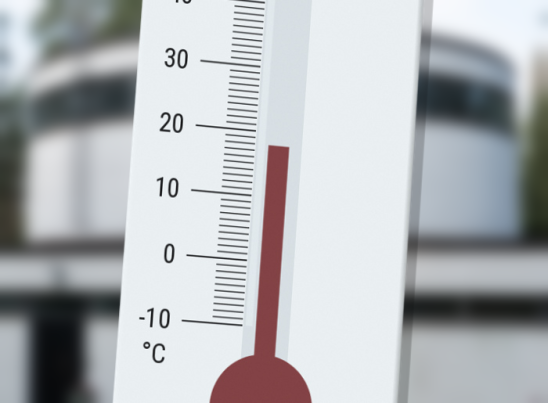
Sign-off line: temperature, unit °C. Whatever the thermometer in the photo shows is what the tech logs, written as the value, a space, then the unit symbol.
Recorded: 18 °C
